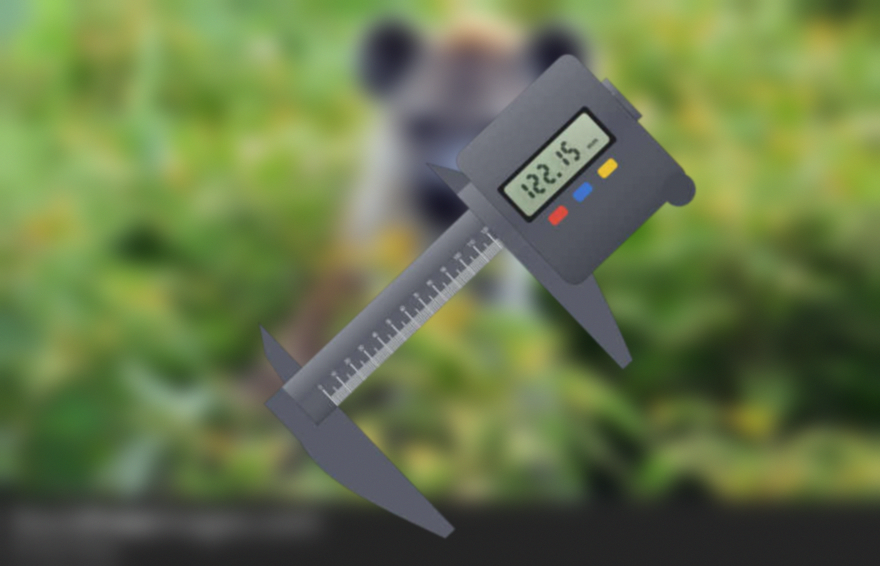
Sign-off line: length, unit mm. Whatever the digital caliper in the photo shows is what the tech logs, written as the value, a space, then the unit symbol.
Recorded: 122.15 mm
